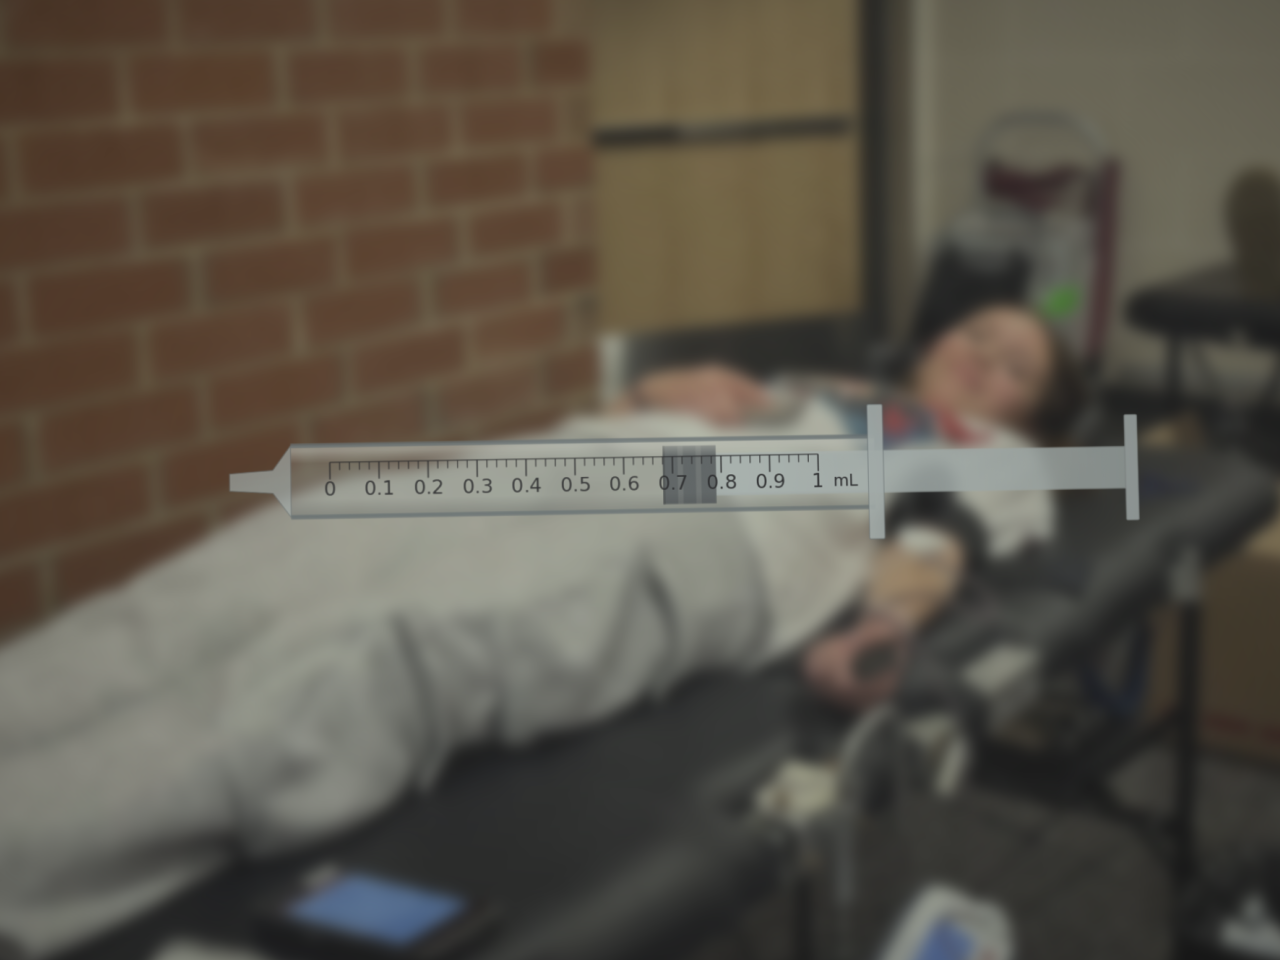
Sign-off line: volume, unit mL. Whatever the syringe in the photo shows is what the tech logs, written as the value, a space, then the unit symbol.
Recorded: 0.68 mL
